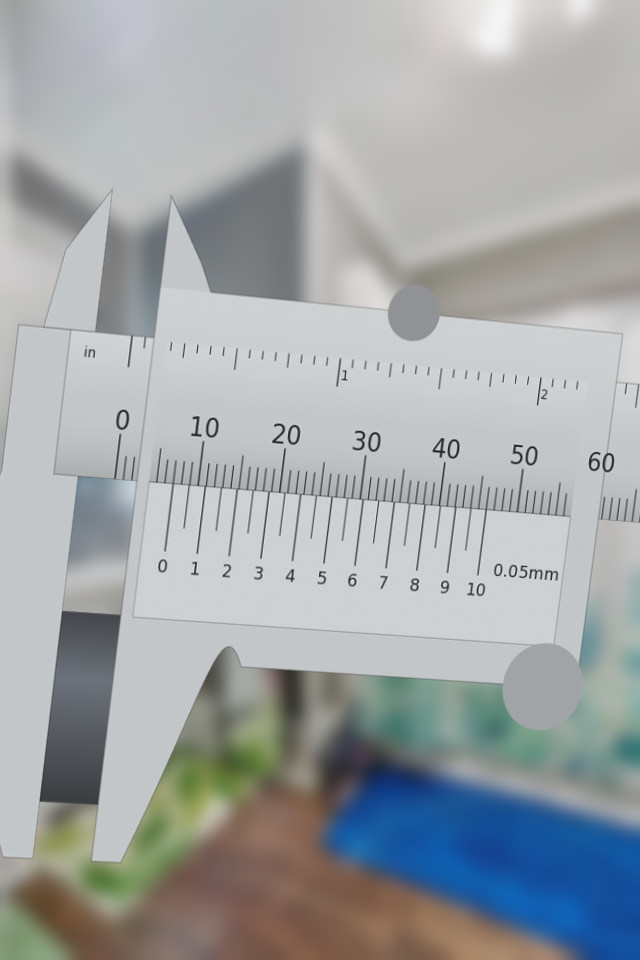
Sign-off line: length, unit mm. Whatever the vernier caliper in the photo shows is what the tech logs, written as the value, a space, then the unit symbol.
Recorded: 7.0 mm
